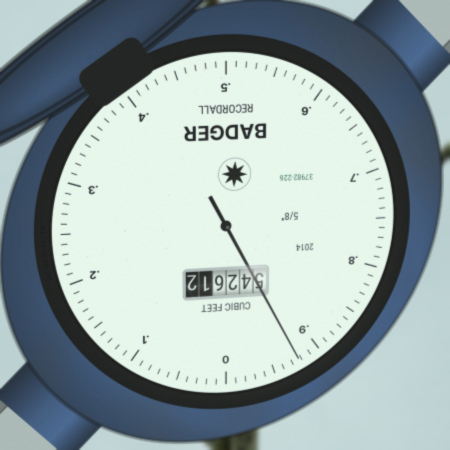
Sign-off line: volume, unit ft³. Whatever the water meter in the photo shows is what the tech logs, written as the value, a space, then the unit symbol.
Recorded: 542611.92 ft³
